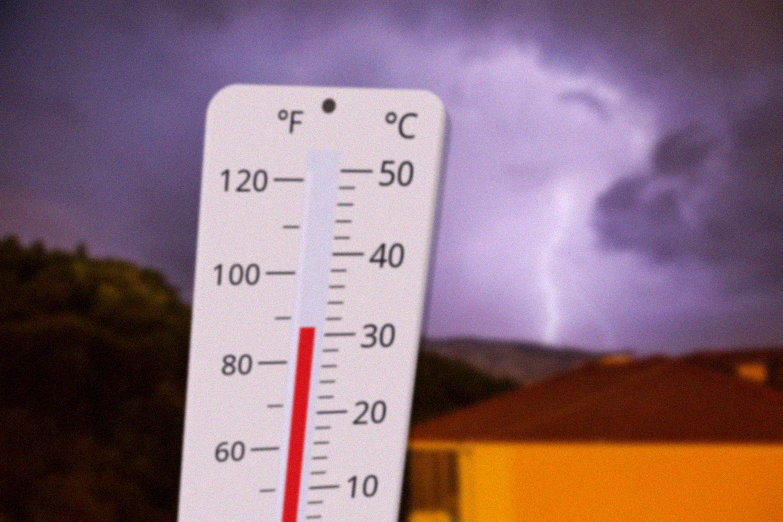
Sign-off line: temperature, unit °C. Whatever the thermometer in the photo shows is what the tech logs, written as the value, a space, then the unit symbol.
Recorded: 31 °C
